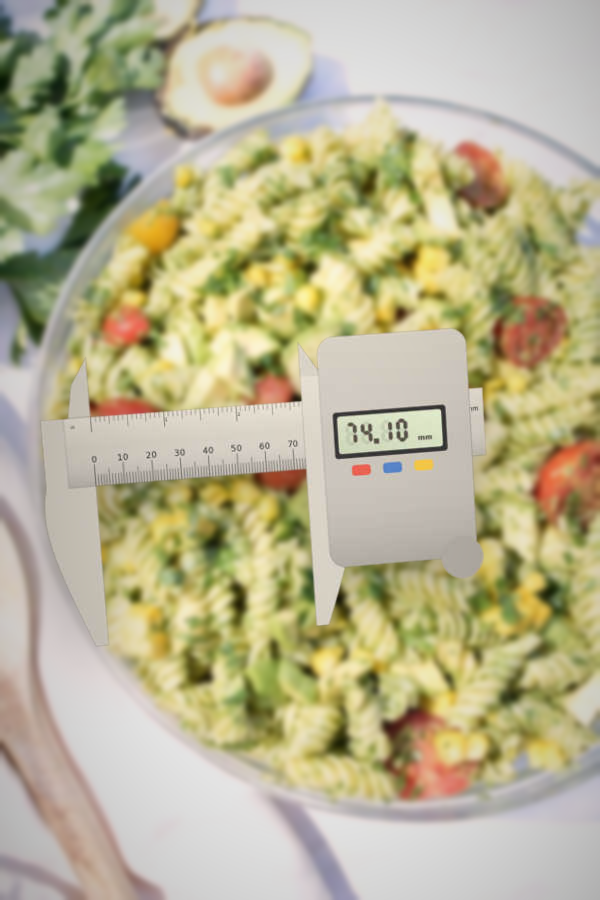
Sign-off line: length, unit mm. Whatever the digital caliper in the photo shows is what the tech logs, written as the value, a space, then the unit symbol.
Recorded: 74.10 mm
